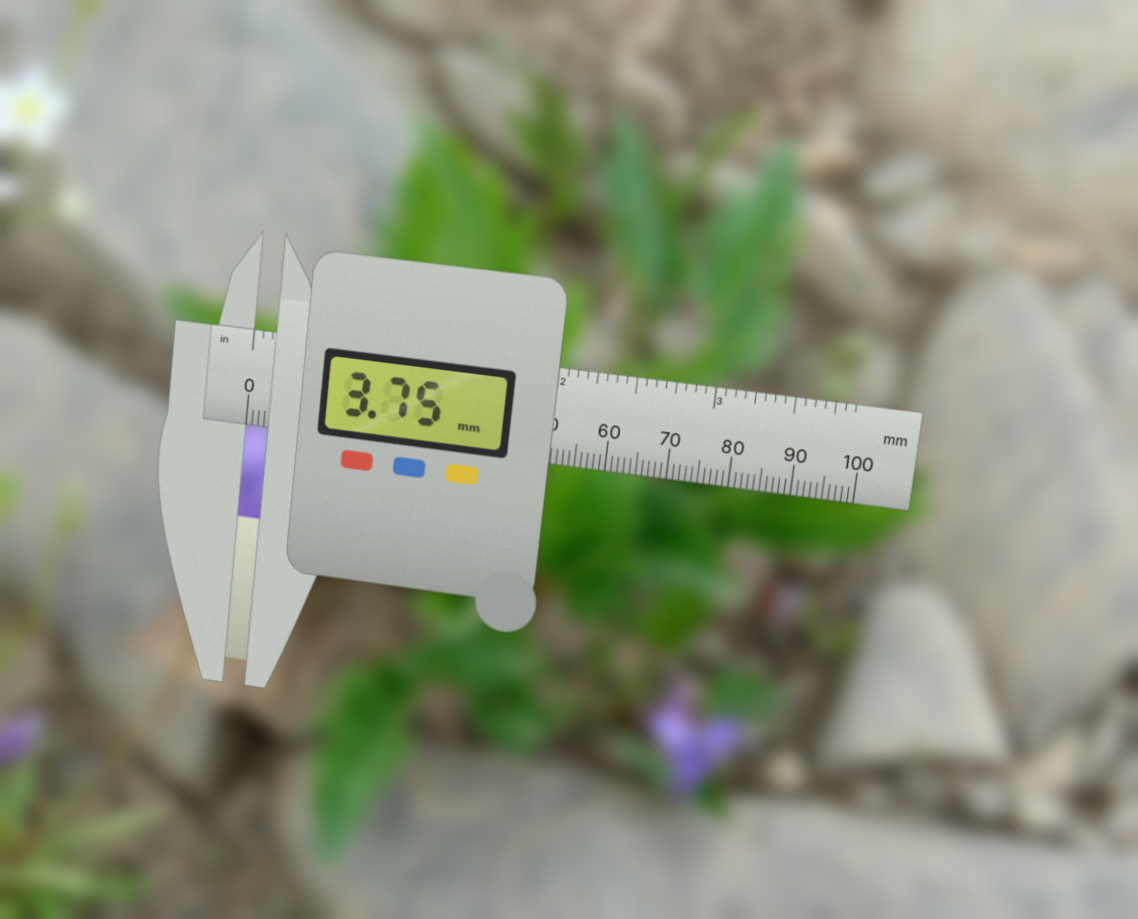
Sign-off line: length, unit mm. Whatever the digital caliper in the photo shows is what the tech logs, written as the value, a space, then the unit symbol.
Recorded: 3.75 mm
